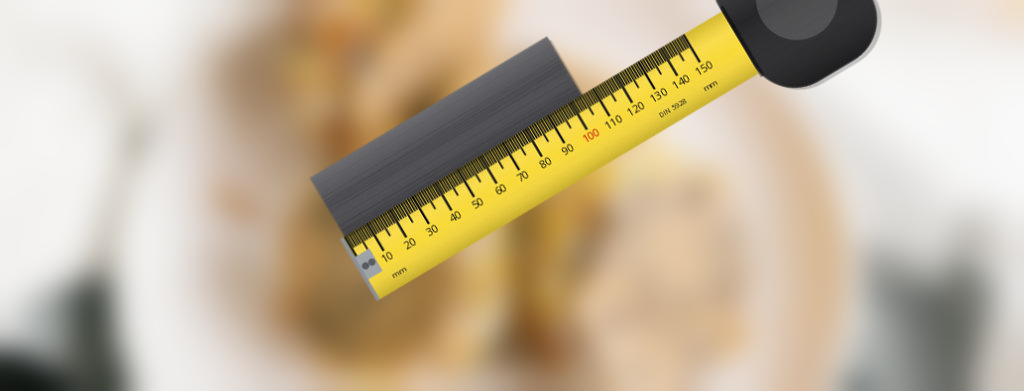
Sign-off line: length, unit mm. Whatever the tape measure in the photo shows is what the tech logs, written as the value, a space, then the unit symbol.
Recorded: 105 mm
